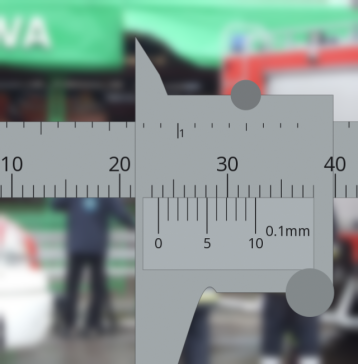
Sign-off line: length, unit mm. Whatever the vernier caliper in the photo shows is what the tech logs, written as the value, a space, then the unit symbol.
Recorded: 23.6 mm
